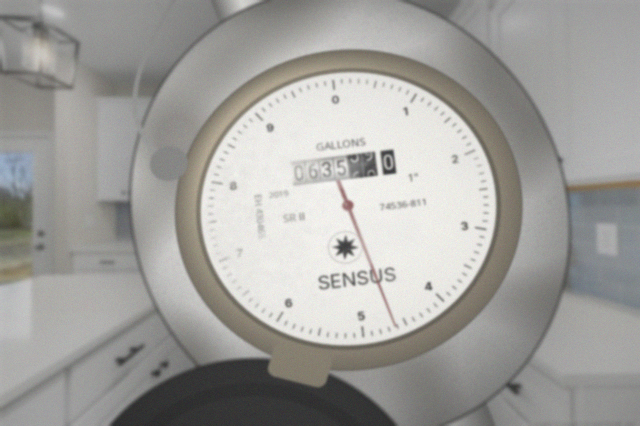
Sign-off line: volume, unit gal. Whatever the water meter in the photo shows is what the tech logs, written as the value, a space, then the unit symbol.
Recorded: 635594.6 gal
